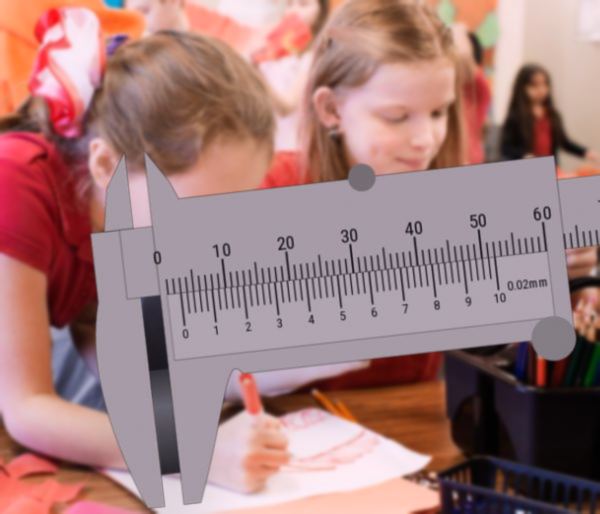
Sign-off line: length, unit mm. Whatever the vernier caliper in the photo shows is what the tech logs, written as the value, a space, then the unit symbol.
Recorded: 3.0 mm
